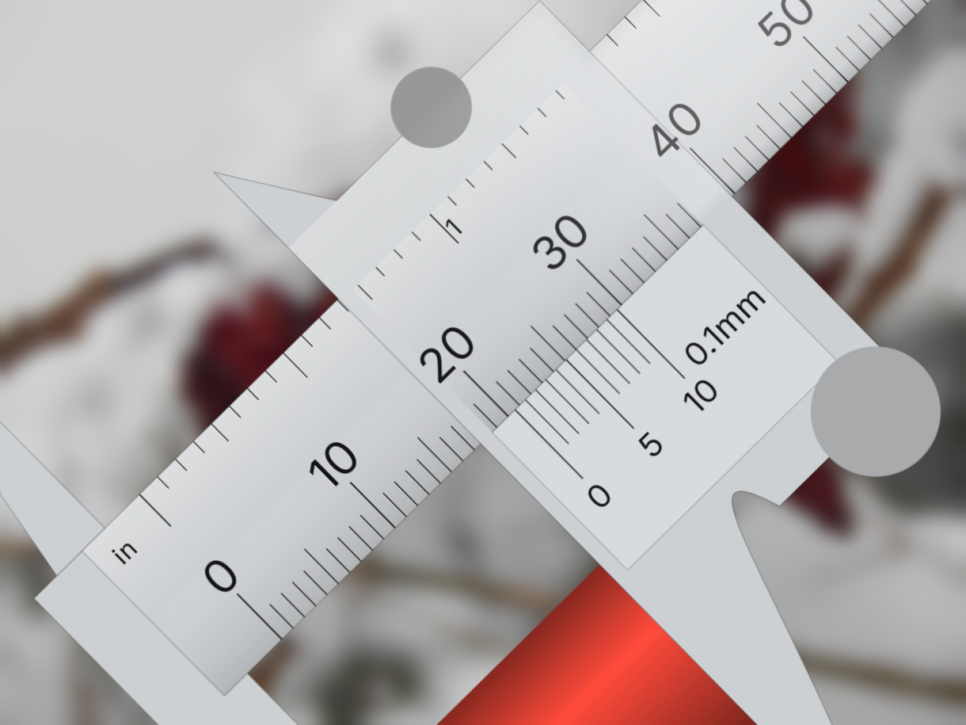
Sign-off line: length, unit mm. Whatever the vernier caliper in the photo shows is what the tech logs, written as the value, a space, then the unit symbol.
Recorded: 20.6 mm
